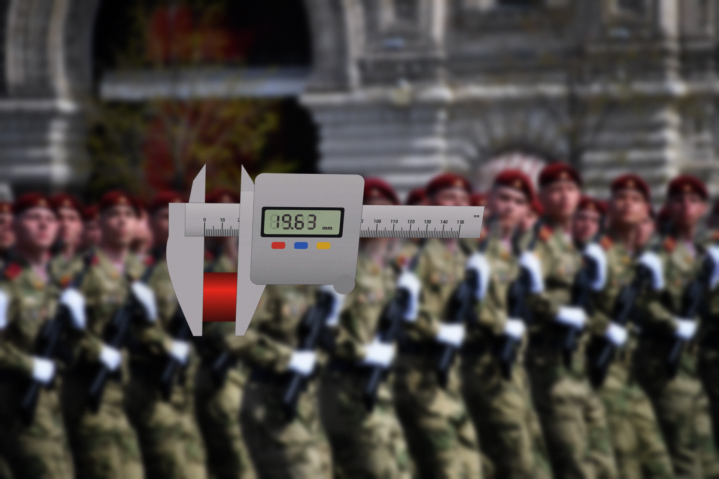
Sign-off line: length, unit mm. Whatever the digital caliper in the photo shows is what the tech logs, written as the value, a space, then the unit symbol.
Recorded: 19.63 mm
